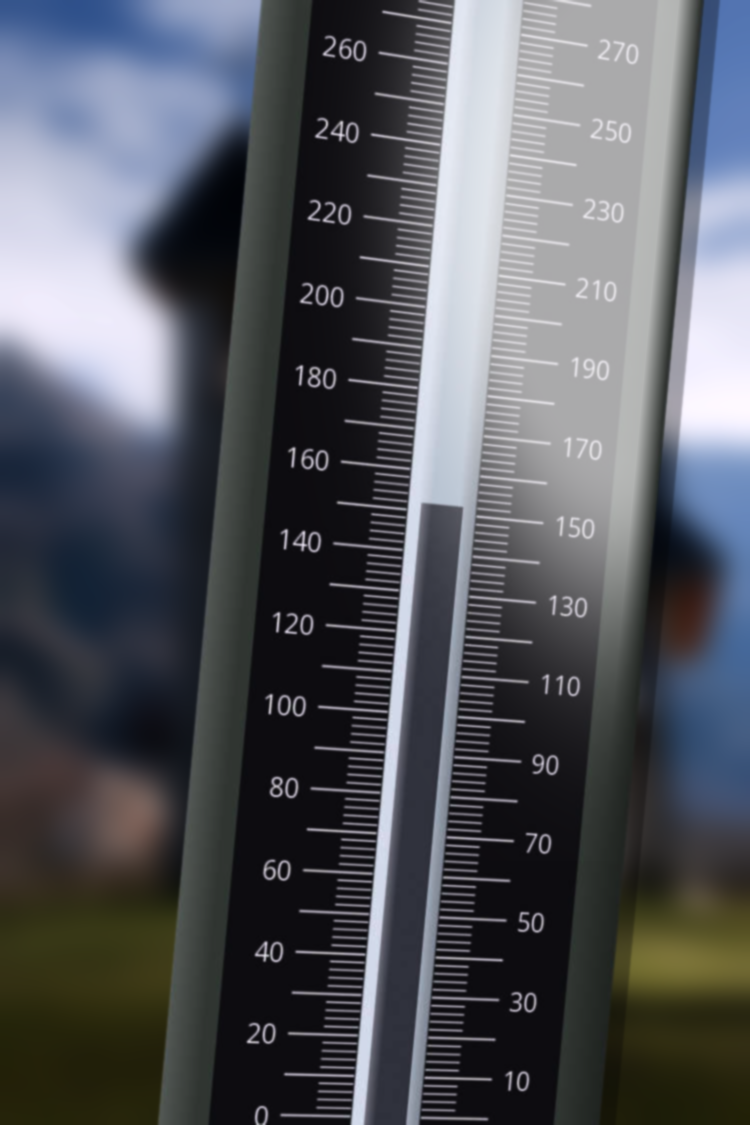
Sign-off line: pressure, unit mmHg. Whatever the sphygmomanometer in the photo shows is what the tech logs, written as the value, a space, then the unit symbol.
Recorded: 152 mmHg
